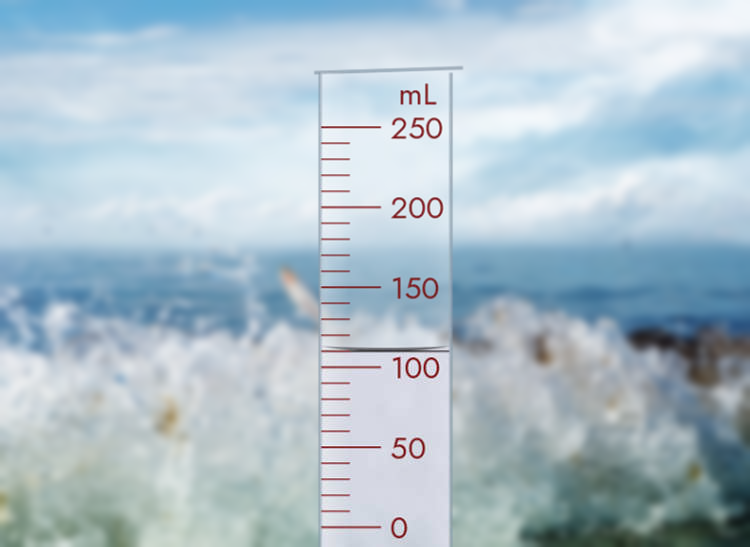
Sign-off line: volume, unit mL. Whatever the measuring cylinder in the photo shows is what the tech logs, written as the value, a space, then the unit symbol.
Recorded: 110 mL
